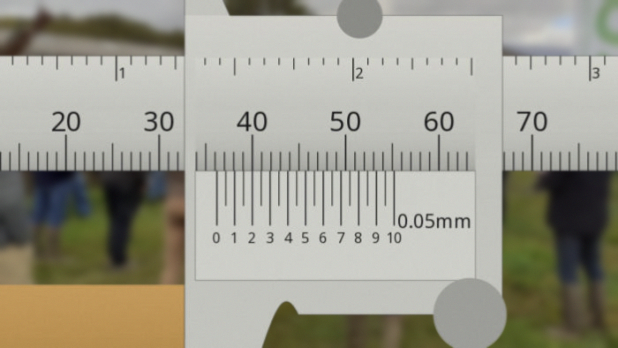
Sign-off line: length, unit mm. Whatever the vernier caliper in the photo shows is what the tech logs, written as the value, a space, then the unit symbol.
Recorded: 36.2 mm
